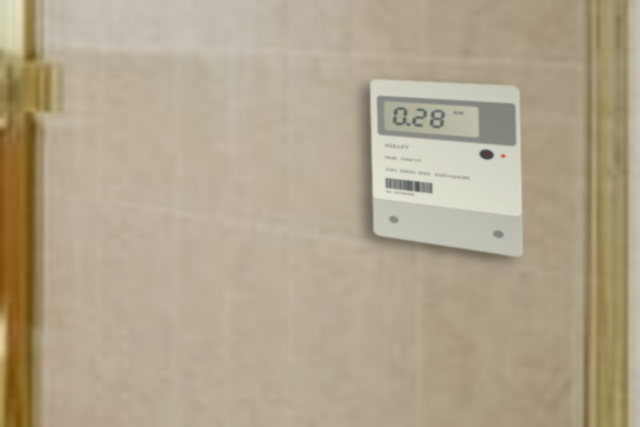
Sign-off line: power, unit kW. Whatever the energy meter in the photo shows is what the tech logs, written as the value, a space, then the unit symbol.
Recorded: 0.28 kW
